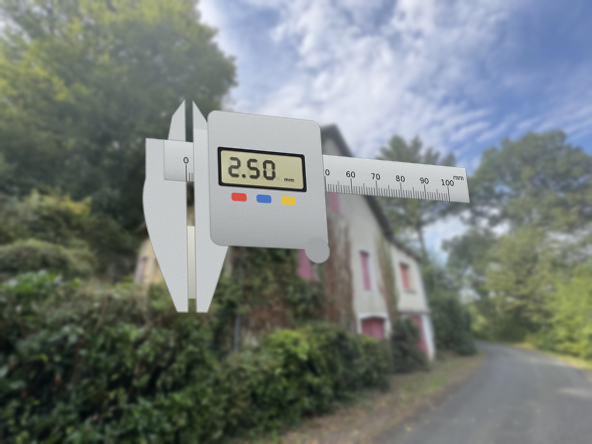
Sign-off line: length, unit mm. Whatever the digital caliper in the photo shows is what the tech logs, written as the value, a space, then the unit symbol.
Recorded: 2.50 mm
